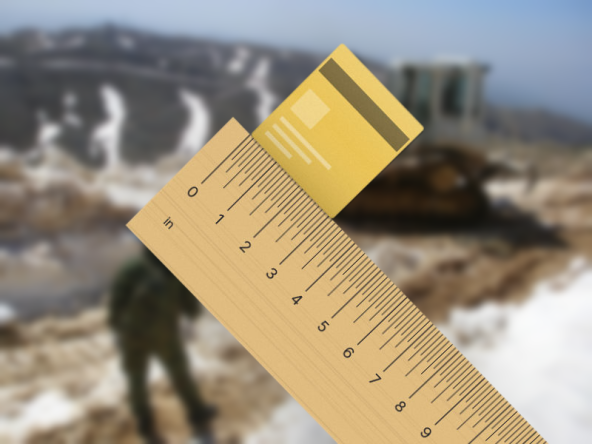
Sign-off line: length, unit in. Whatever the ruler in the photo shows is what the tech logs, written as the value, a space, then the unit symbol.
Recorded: 3.125 in
